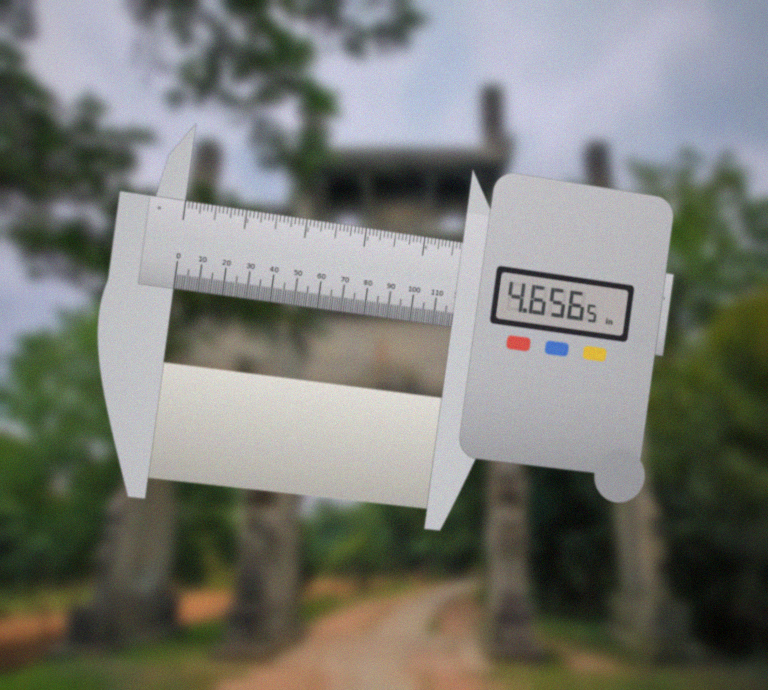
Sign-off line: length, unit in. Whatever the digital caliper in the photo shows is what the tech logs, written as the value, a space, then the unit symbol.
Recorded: 4.6565 in
